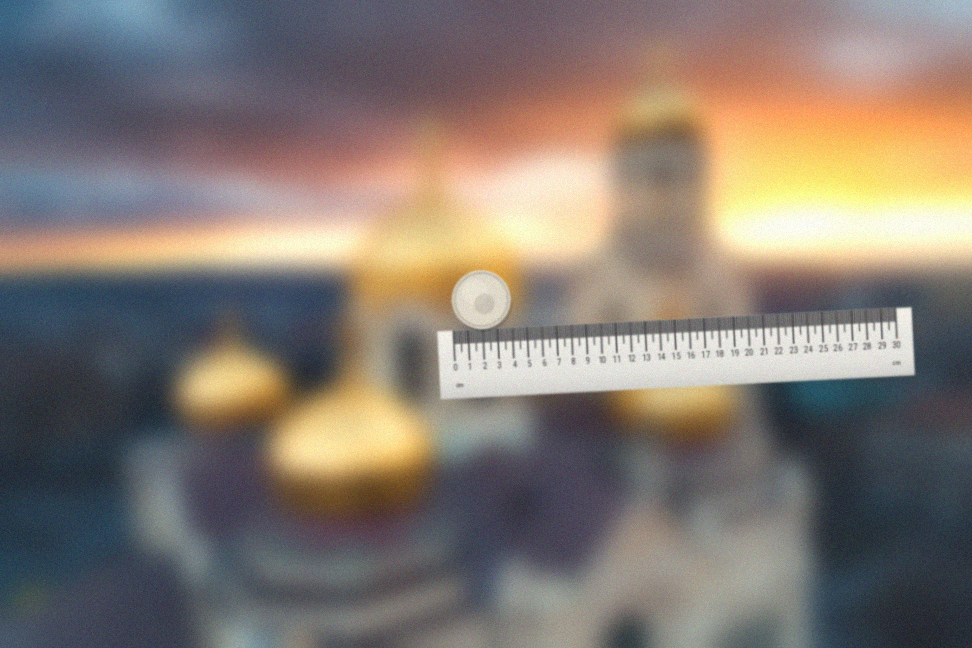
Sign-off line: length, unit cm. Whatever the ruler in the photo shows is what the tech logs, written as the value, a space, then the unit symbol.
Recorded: 4 cm
